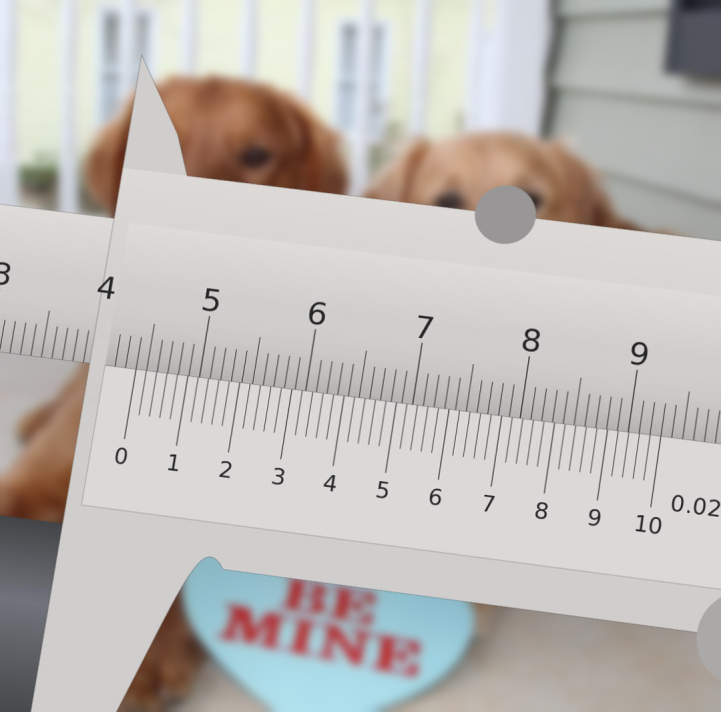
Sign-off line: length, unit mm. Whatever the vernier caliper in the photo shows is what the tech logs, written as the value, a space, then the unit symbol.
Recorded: 44.0 mm
